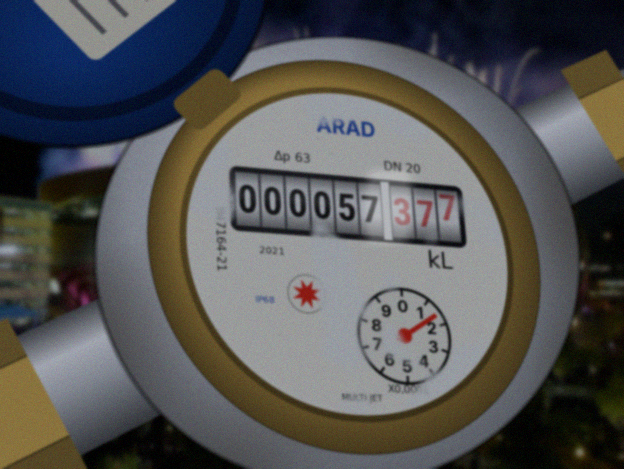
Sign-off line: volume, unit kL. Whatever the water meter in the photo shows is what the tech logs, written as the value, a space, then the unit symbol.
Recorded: 57.3771 kL
